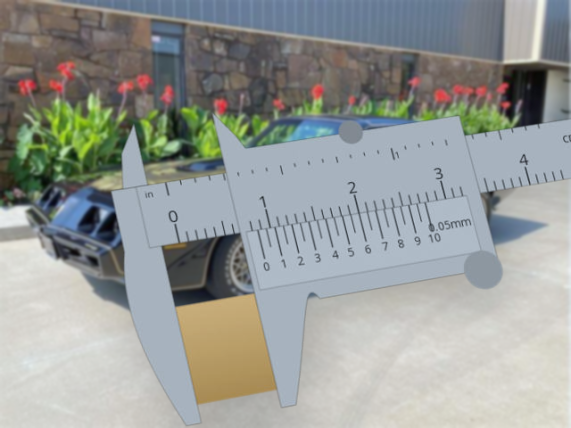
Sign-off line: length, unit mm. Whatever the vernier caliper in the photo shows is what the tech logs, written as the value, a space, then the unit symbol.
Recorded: 8.6 mm
